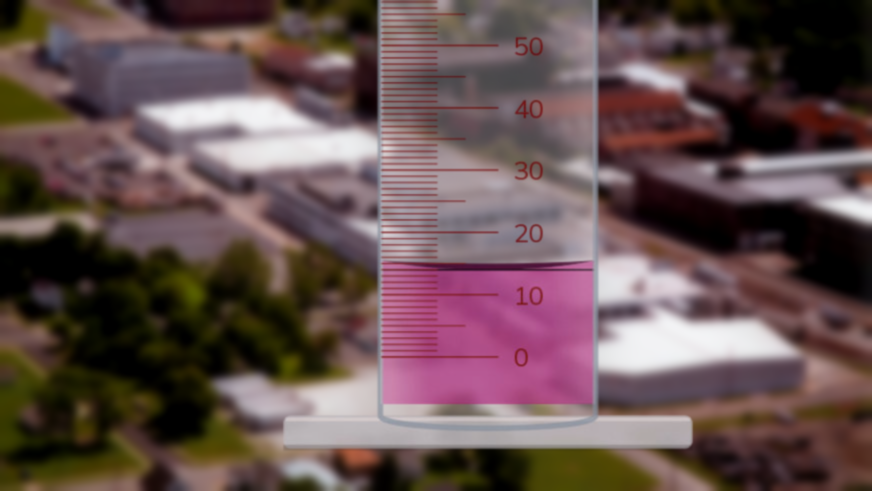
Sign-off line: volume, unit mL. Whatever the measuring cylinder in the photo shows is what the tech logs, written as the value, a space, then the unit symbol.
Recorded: 14 mL
